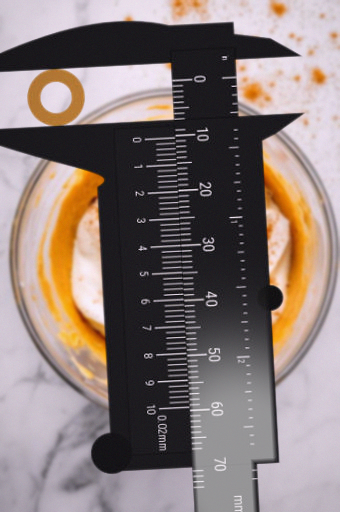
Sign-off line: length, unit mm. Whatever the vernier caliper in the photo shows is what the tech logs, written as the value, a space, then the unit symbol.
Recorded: 10.4 mm
